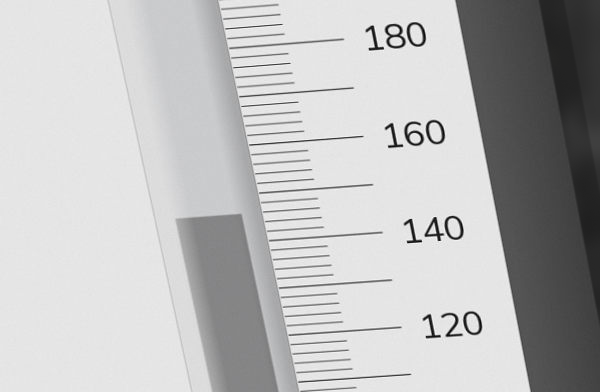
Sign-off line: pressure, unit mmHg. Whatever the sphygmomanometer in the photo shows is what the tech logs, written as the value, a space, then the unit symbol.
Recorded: 146 mmHg
